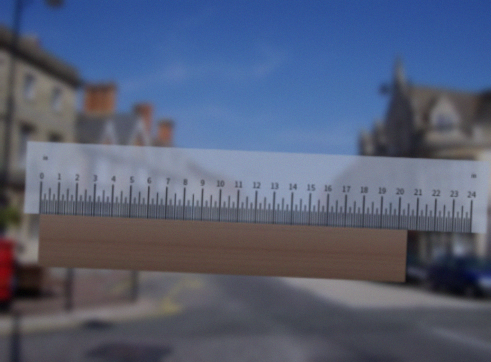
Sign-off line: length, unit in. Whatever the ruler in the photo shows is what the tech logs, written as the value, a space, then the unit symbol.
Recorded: 20.5 in
